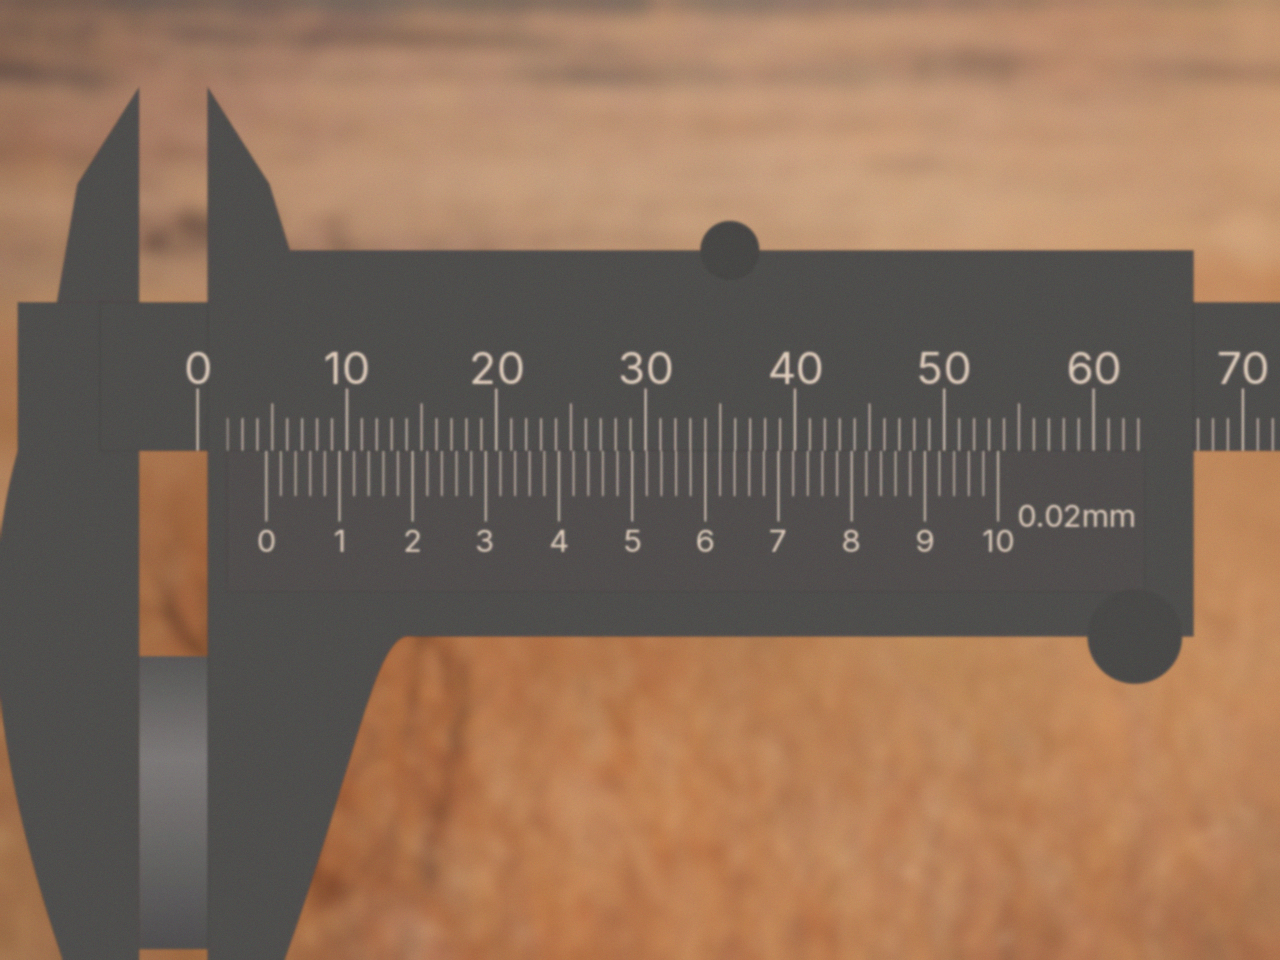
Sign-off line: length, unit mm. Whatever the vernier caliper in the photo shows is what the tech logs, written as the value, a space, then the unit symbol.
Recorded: 4.6 mm
